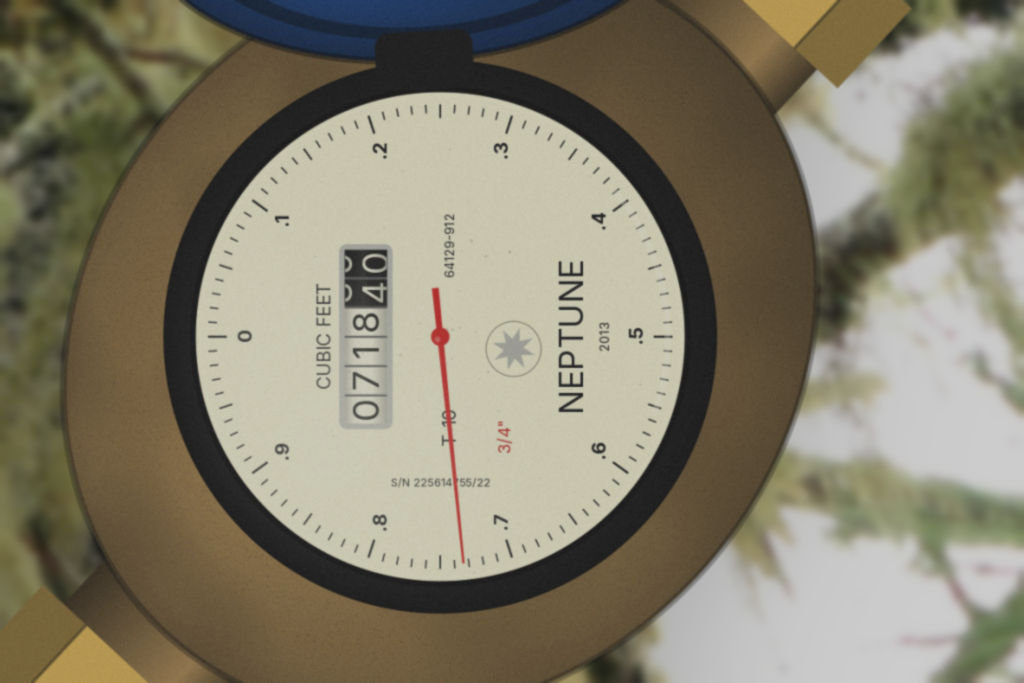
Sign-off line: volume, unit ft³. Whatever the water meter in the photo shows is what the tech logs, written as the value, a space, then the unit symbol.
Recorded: 71839.73 ft³
